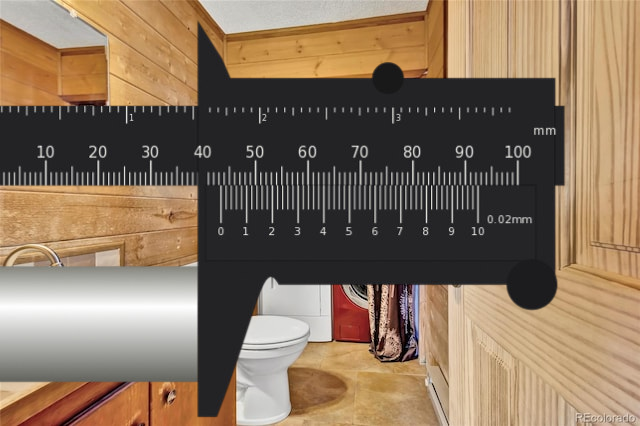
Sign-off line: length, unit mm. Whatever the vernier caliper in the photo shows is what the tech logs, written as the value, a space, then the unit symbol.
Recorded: 43.4 mm
